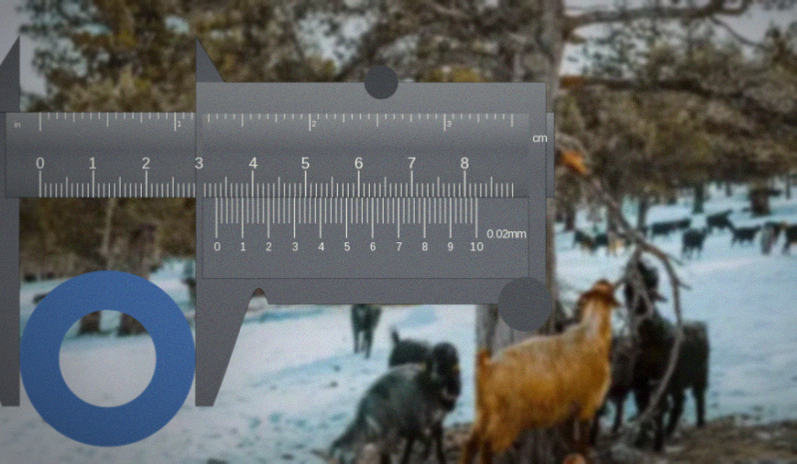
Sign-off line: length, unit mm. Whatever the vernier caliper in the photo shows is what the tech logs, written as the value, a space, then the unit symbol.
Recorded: 33.2 mm
